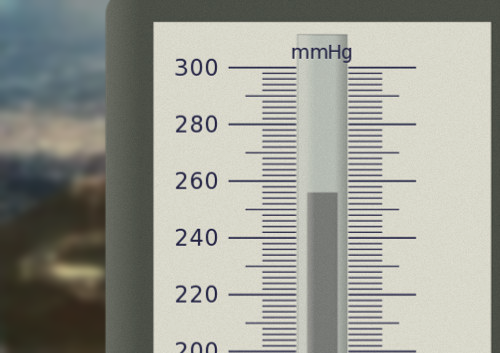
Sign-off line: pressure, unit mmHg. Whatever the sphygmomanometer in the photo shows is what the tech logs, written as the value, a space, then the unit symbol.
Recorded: 256 mmHg
